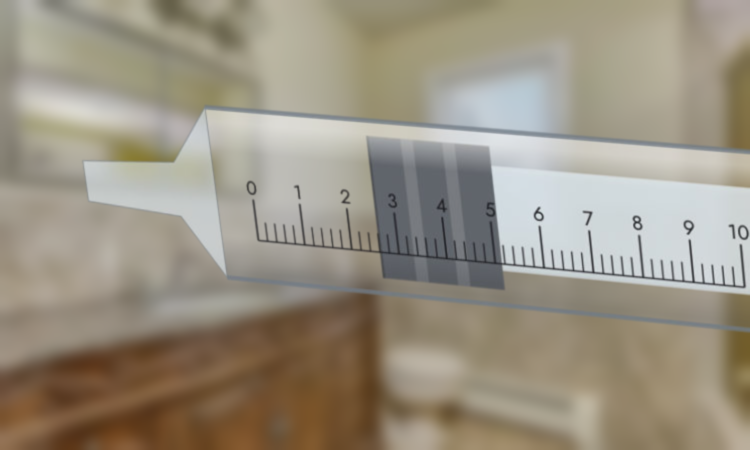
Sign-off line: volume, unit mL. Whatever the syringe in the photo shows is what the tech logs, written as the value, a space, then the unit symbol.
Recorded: 2.6 mL
